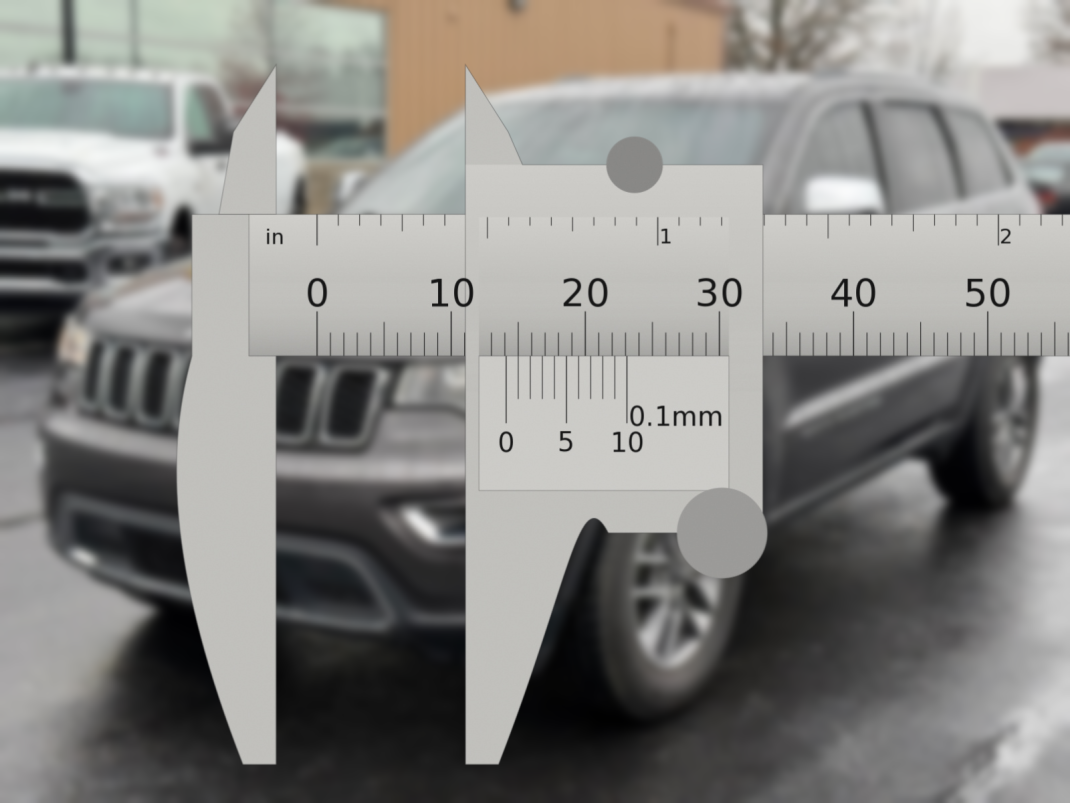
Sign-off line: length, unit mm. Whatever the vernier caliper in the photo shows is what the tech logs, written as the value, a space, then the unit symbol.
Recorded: 14.1 mm
